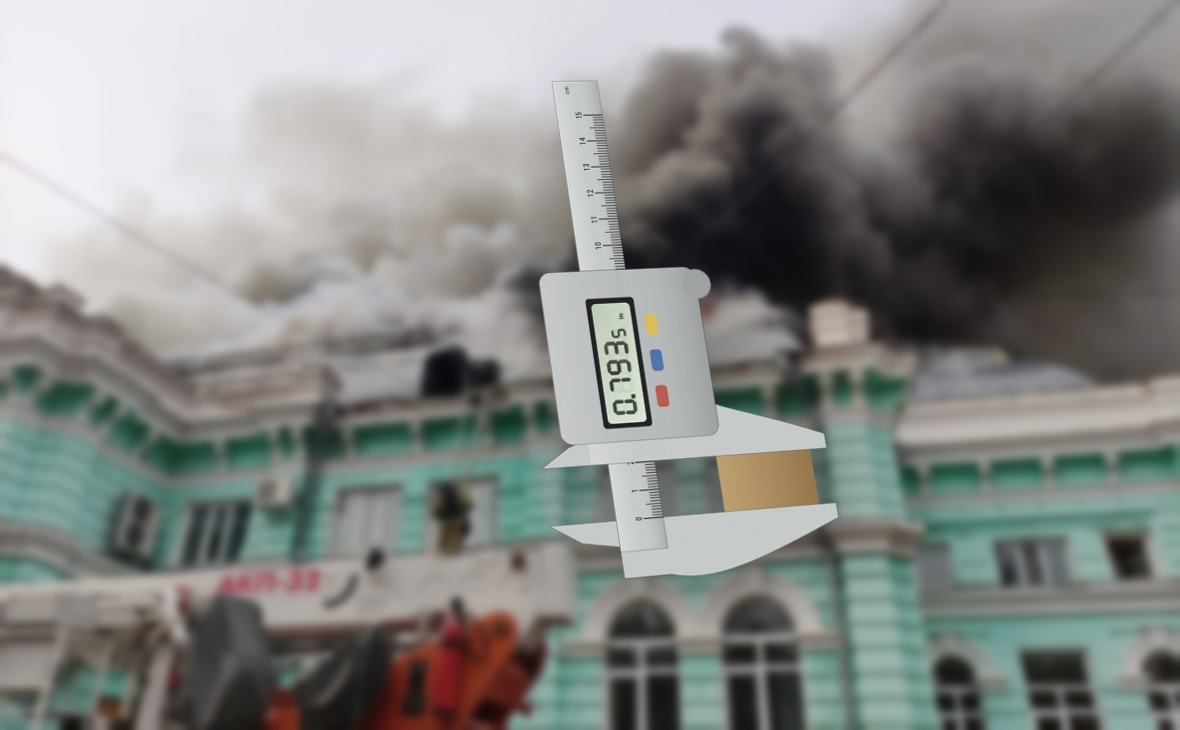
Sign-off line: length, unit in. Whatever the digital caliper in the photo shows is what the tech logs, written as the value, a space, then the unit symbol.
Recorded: 0.7935 in
